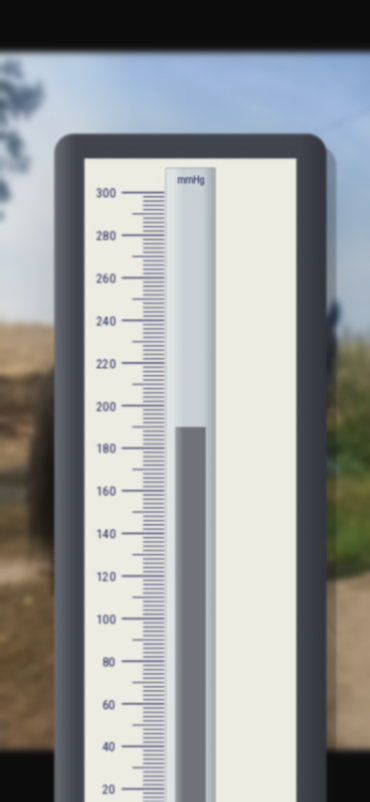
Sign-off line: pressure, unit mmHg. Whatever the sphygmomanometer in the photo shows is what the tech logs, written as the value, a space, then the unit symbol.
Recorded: 190 mmHg
